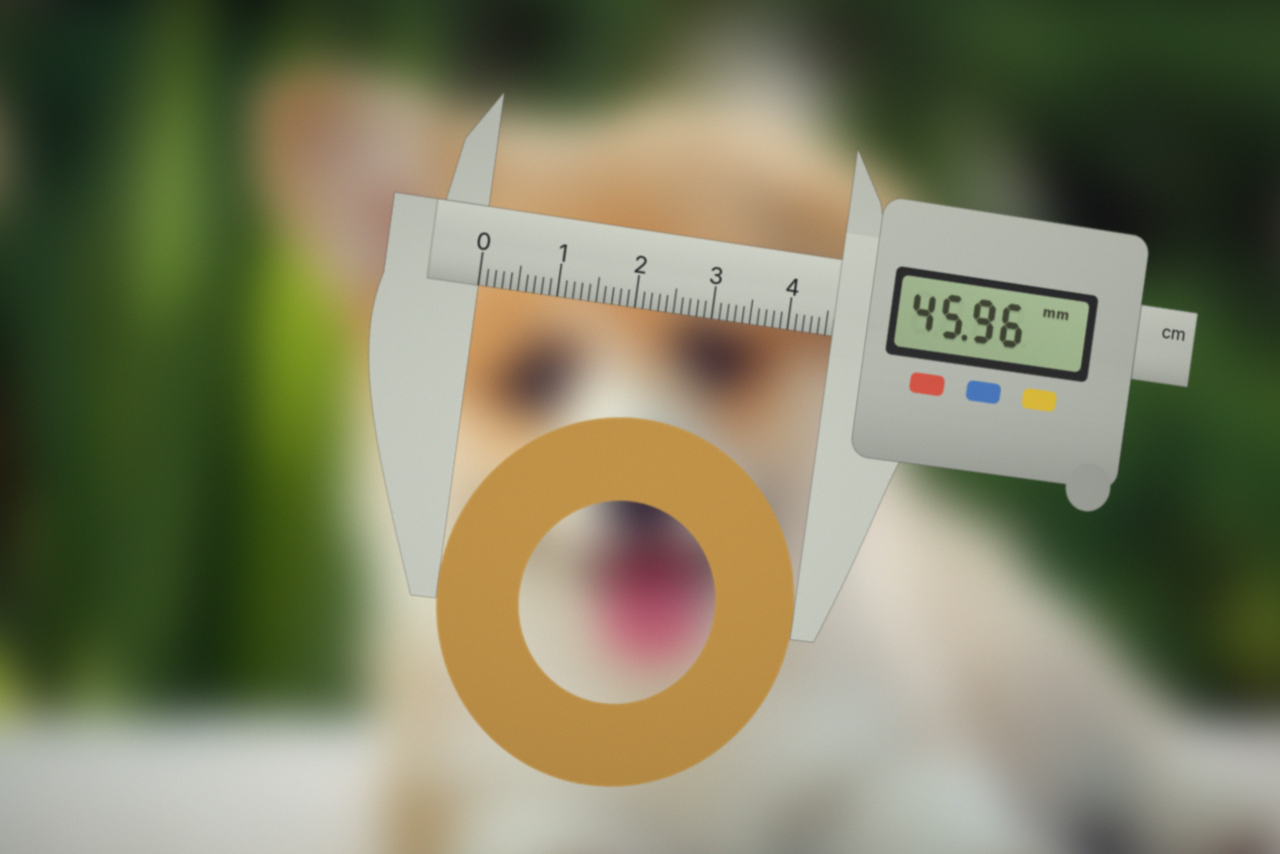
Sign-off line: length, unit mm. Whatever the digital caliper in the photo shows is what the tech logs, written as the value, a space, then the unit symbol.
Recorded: 45.96 mm
